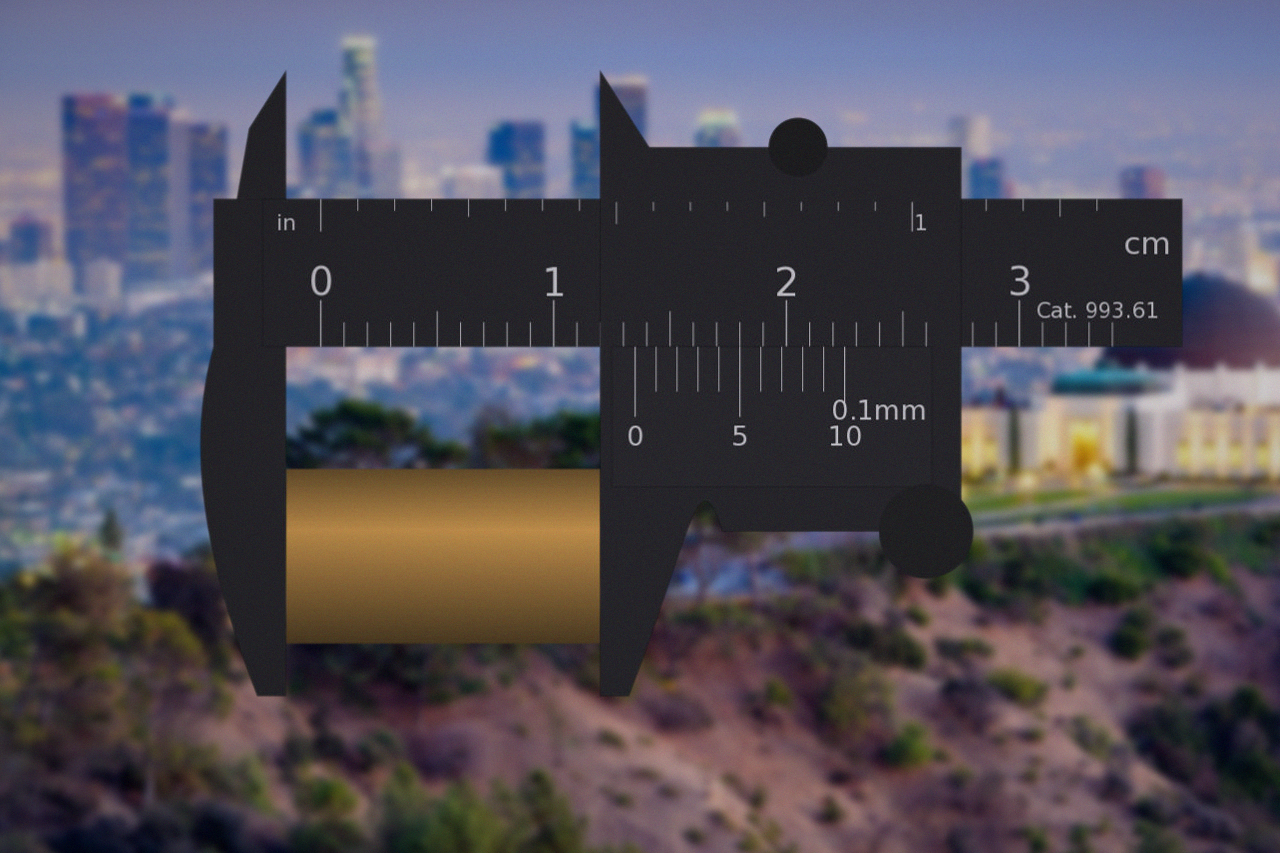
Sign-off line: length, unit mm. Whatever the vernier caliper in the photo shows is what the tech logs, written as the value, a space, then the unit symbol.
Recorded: 13.5 mm
